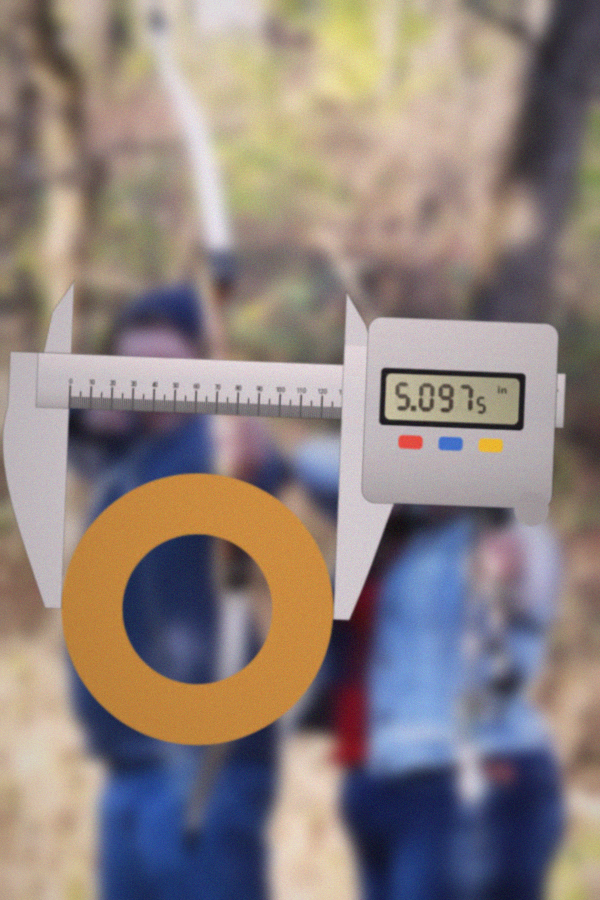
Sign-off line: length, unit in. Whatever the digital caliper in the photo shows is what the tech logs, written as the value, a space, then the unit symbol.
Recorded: 5.0975 in
